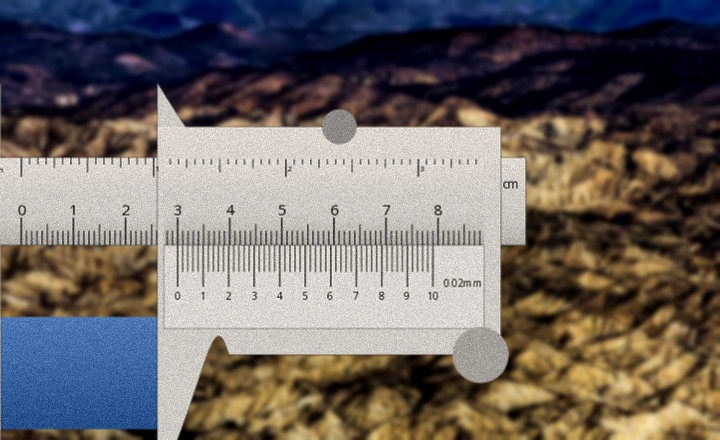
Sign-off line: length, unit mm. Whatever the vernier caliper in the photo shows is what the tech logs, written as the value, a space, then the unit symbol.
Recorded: 30.0 mm
